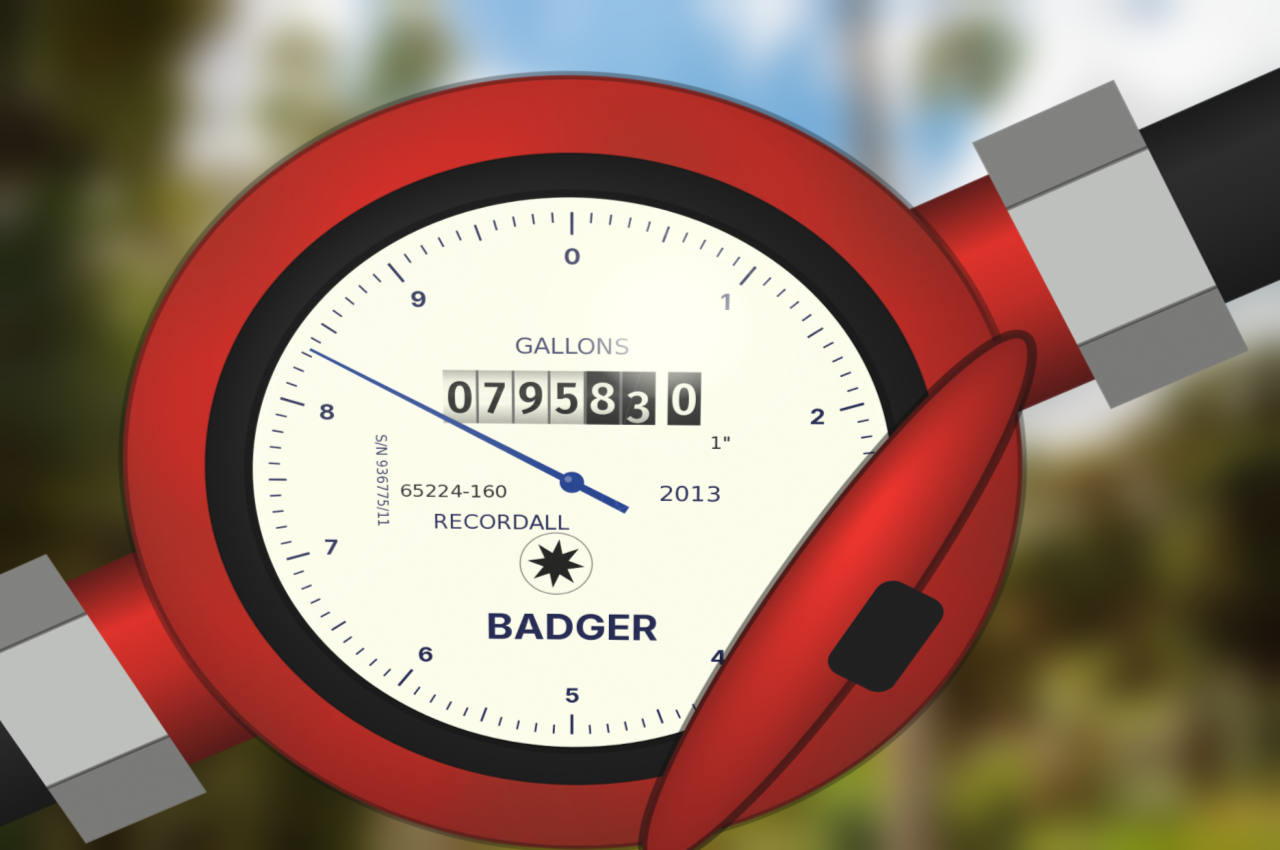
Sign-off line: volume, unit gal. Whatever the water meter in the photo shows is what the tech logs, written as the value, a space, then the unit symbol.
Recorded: 795828.3 gal
